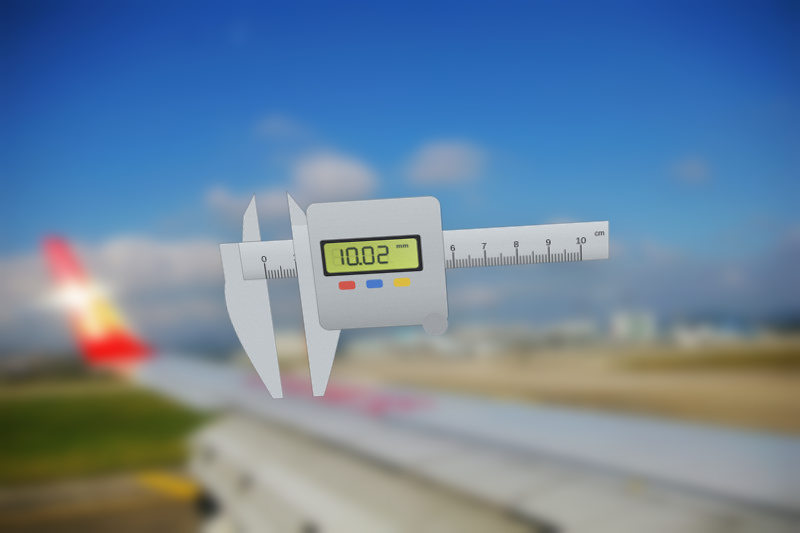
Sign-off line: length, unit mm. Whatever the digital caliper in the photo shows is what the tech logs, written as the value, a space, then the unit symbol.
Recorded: 10.02 mm
